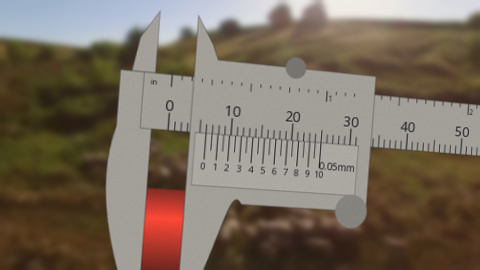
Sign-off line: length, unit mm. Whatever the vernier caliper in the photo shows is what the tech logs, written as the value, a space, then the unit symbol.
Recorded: 6.0 mm
